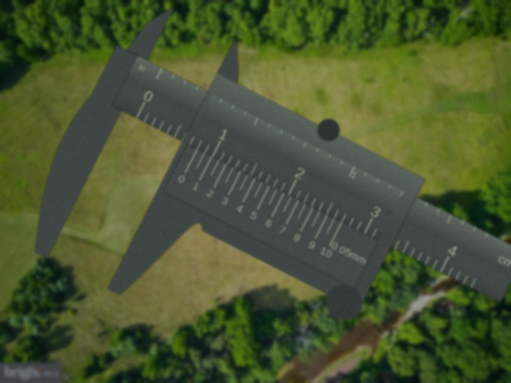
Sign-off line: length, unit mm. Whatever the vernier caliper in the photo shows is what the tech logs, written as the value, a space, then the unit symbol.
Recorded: 8.0 mm
